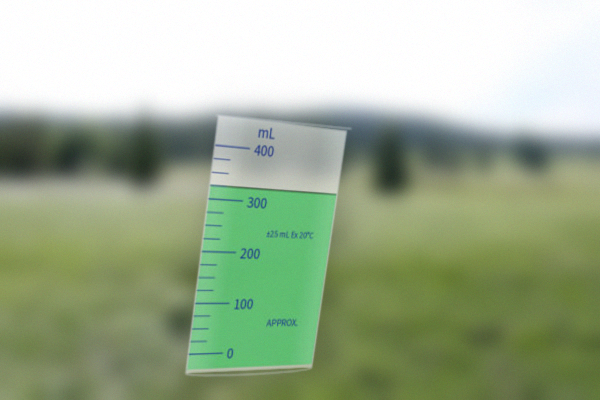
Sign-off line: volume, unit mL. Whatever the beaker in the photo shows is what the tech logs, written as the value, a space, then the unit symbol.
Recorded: 325 mL
